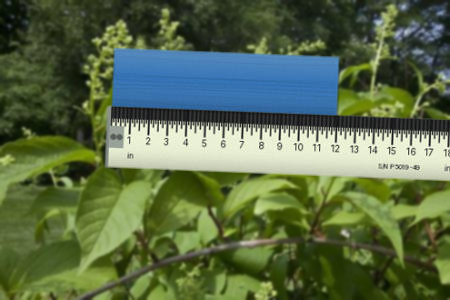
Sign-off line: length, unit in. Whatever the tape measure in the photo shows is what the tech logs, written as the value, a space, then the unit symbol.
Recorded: 12 in
